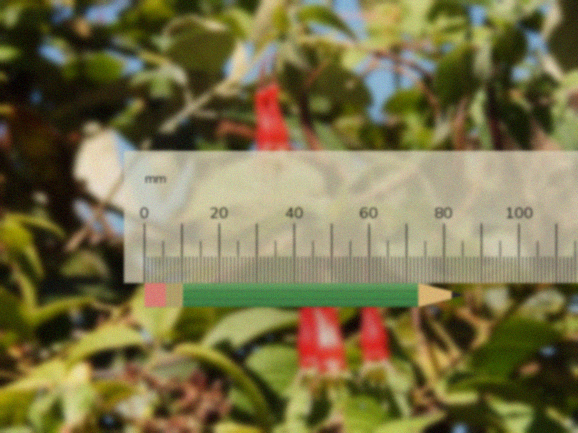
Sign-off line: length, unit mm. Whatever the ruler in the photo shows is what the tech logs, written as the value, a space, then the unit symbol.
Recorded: 85 mm
